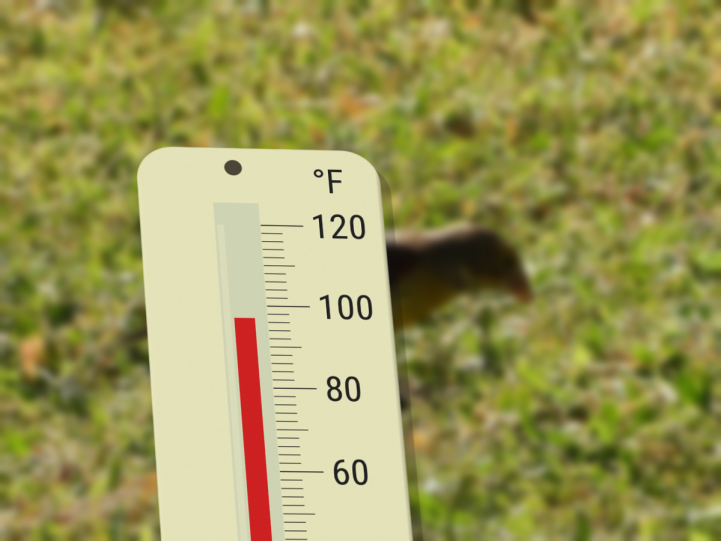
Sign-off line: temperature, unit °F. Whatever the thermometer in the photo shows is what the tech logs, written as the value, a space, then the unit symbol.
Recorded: 97 °F
